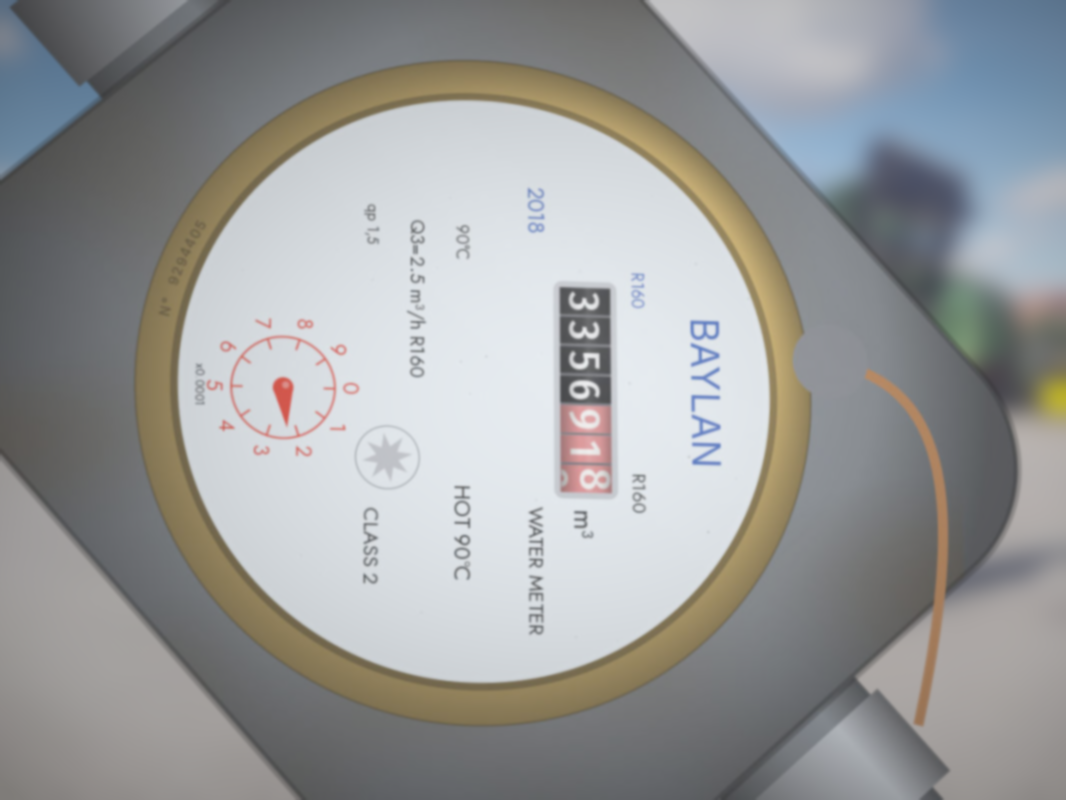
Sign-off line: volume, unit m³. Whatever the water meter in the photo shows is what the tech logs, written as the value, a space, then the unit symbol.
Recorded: 3356.9182 m³
